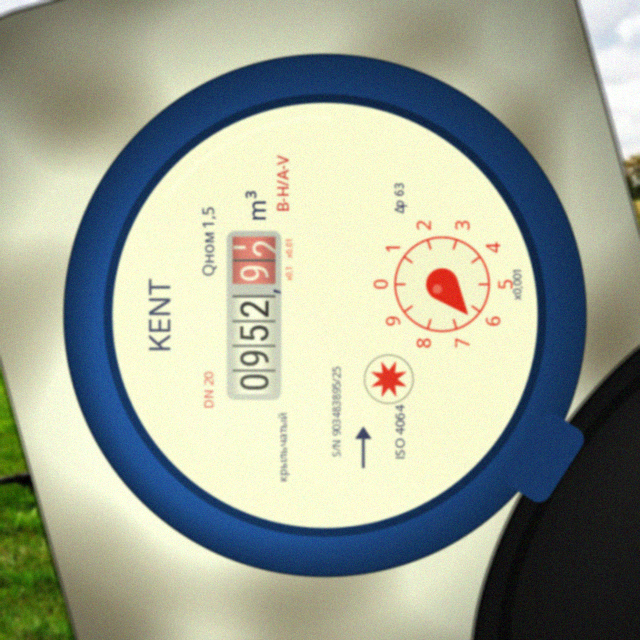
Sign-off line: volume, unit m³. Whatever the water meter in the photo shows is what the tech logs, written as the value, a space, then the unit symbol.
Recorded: 952.916 m³
